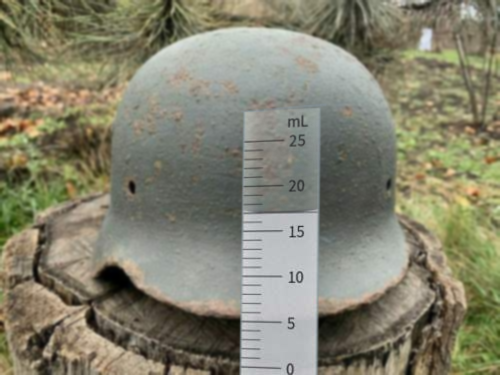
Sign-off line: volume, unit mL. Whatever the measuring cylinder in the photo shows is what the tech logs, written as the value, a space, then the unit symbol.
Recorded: 17 mL
